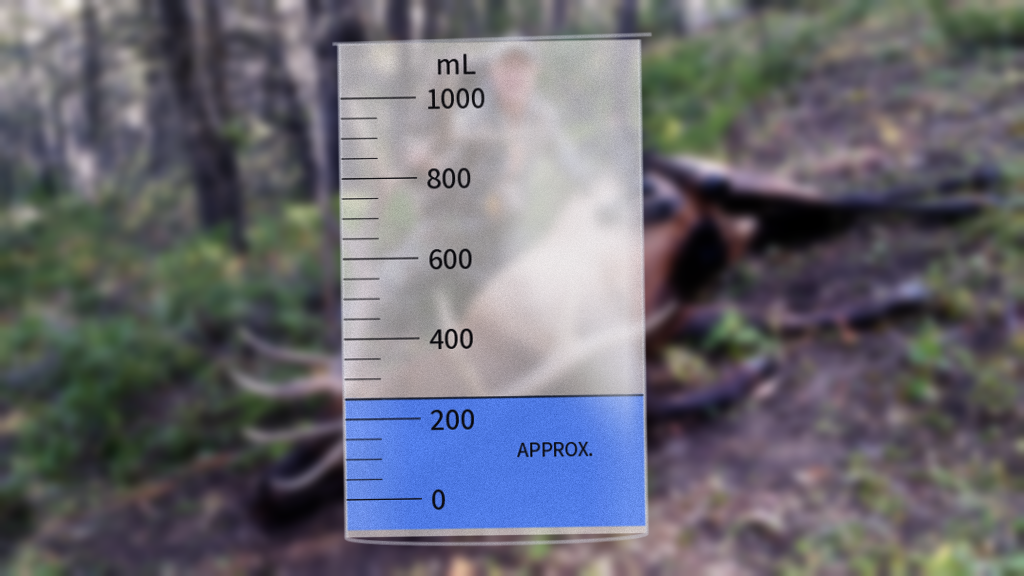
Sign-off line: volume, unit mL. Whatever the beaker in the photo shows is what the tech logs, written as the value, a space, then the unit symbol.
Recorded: 250 mL
